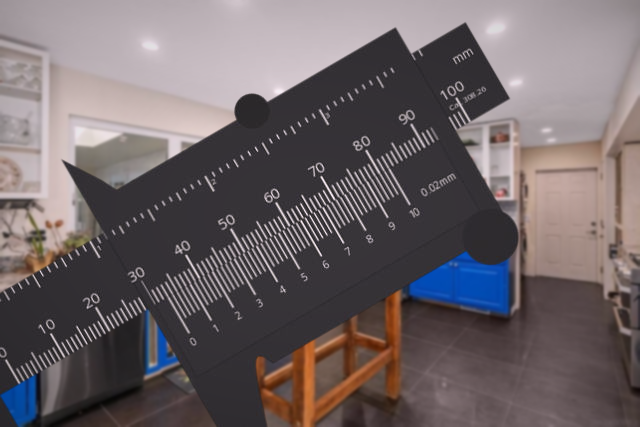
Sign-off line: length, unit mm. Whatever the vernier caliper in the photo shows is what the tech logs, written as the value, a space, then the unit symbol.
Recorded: 33.0 mm
